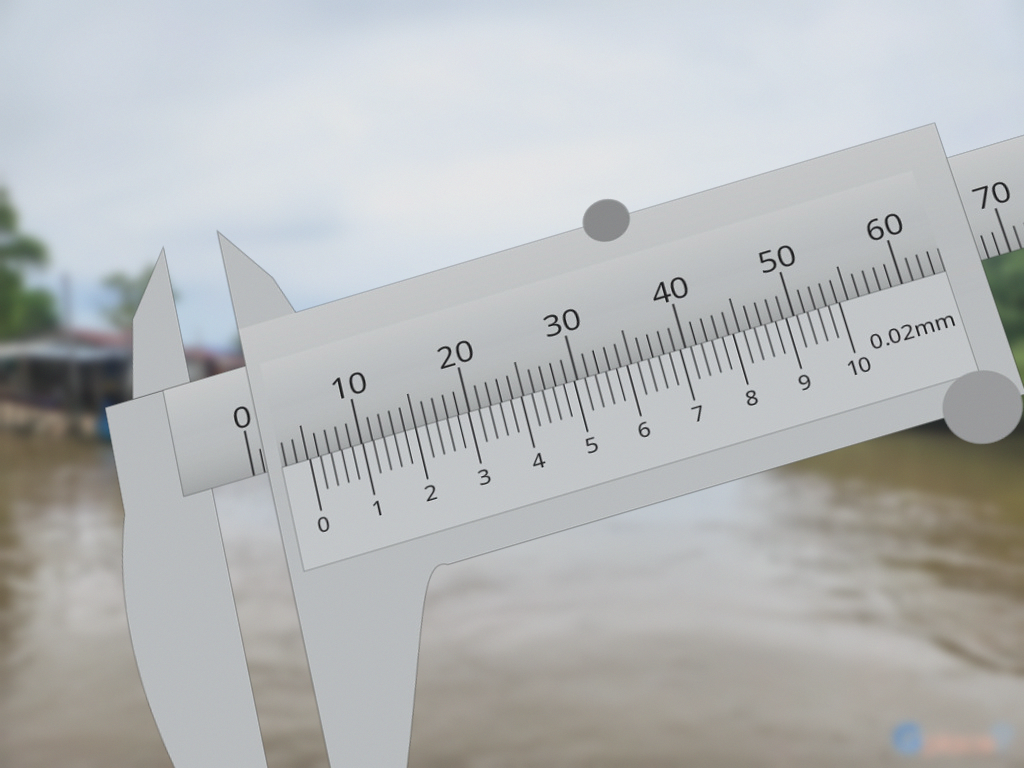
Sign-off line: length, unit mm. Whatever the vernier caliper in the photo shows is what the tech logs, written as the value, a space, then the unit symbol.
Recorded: 5.2 mm
